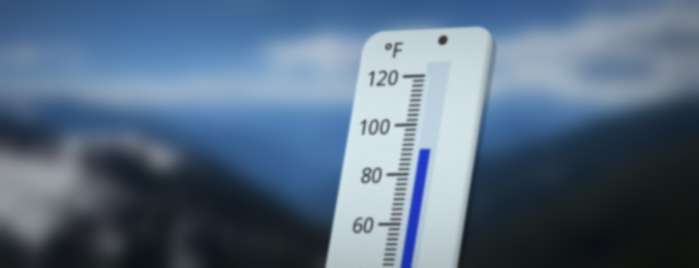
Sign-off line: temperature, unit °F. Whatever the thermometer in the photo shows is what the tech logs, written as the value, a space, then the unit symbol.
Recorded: 90 °F
